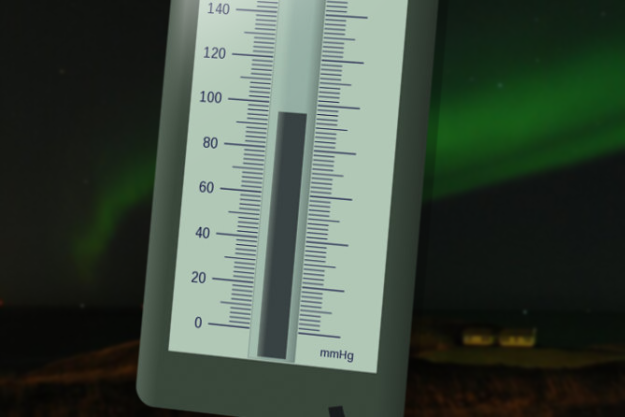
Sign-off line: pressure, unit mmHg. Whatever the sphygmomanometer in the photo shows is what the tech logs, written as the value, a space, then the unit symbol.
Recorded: 96 mmHg
